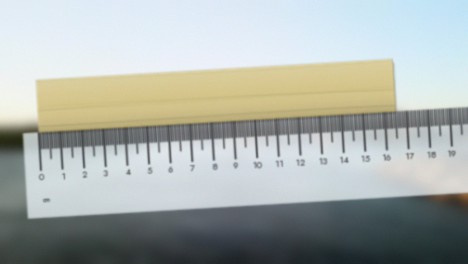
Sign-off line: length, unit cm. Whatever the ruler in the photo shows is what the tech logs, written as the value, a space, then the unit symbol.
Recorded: 16.5 cm
